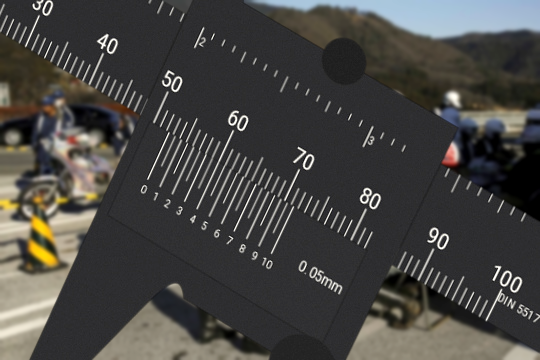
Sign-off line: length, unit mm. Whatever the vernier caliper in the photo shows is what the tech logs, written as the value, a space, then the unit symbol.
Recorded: 52.4 mm
